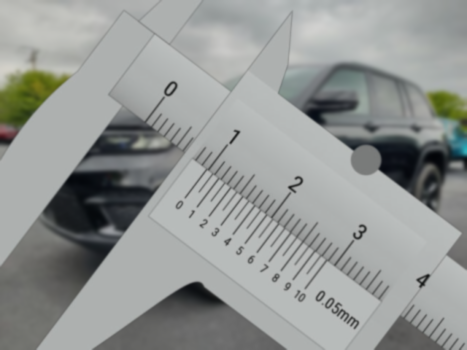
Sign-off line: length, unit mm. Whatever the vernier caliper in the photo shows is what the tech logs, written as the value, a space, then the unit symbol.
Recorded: 9.8 mm
